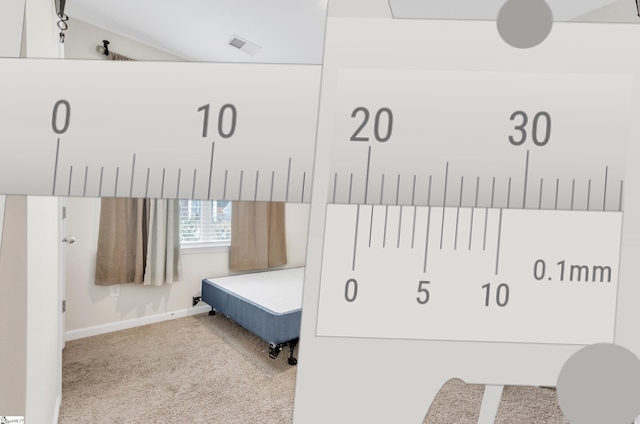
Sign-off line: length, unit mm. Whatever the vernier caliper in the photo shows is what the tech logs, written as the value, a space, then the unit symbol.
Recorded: 19.6 mm
